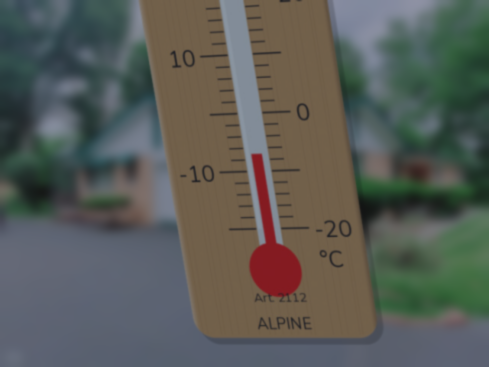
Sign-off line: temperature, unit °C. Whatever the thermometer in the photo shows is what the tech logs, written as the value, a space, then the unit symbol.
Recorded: -7 °C
